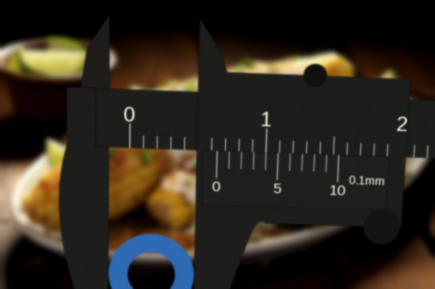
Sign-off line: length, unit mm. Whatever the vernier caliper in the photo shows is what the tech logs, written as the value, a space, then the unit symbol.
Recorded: 6.4 mm
